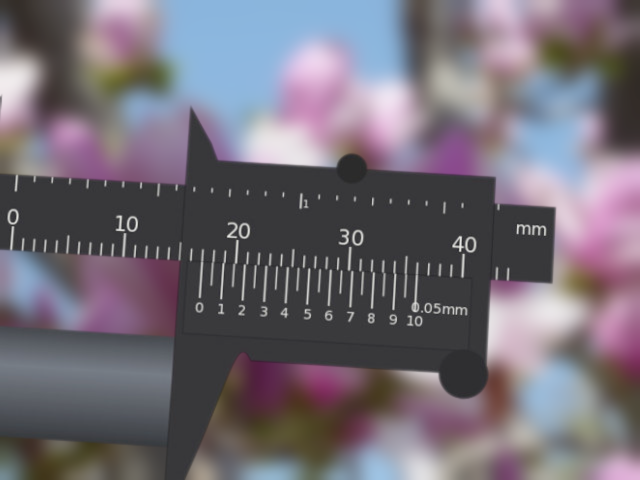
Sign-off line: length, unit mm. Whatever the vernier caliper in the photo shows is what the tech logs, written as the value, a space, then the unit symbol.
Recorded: 17.0 mm
